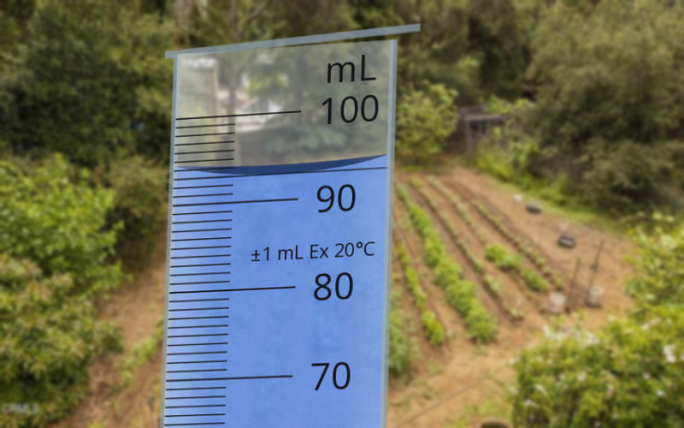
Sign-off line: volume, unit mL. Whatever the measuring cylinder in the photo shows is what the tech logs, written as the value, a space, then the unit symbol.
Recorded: 93 mL
